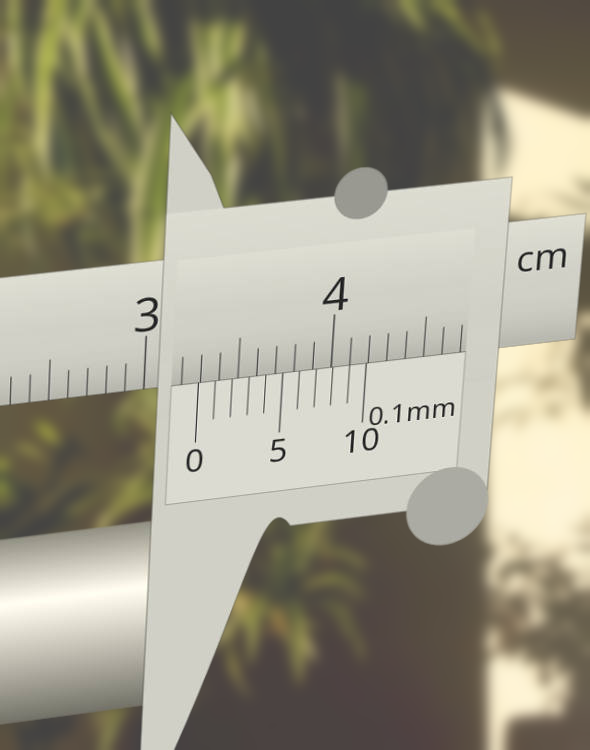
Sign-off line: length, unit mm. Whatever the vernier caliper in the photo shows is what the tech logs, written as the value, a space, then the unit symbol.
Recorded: 32.9 mm
